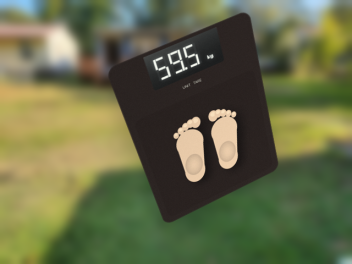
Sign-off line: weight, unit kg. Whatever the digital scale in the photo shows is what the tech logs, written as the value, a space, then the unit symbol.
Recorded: 59.5 kg
